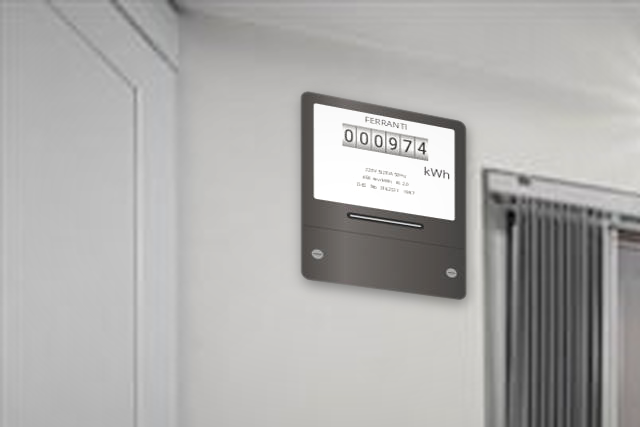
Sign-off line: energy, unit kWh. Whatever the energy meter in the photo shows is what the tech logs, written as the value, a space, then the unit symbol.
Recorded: 974 kWh
